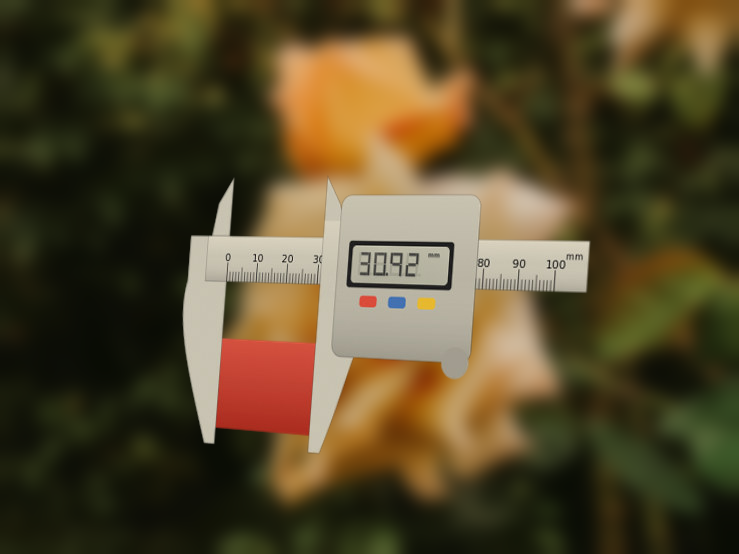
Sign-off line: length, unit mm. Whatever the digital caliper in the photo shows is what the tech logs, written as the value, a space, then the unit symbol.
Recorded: 30.92 mm
